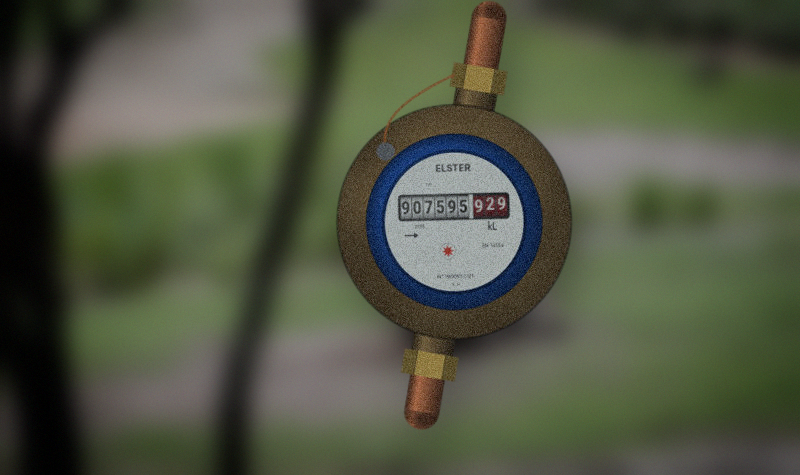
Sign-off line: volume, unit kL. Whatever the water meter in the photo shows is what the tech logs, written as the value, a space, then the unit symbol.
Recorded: 907595.929 kL
